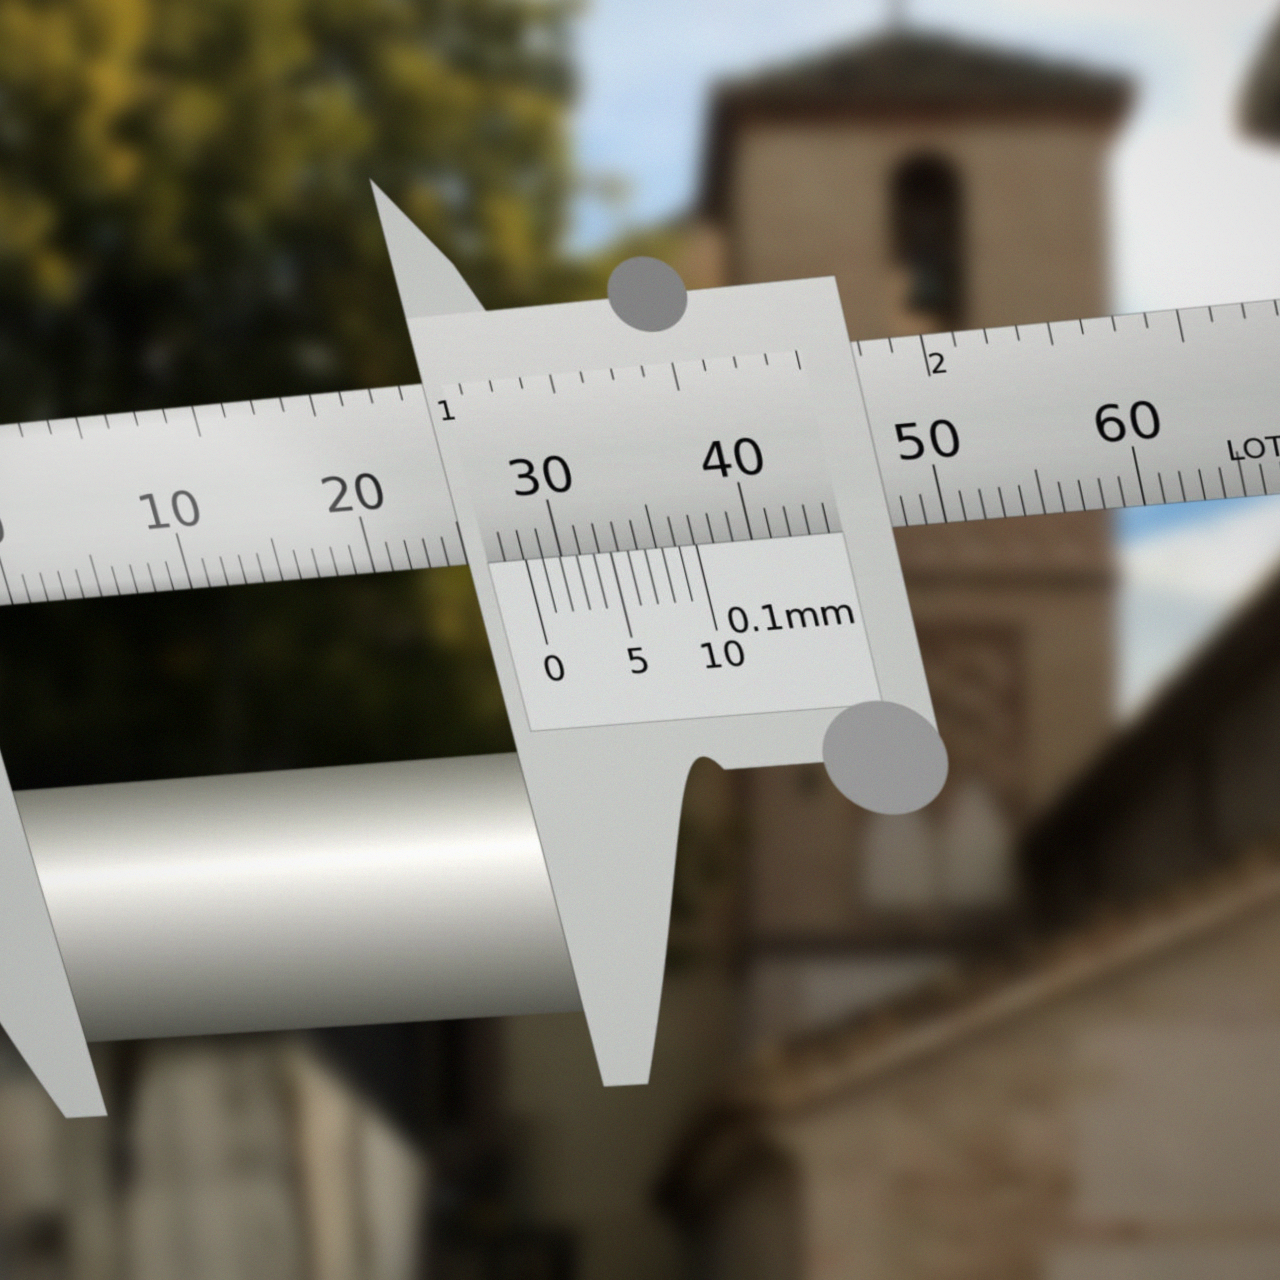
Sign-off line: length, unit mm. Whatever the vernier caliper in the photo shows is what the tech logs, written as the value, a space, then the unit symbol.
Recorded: 28.1 mm
